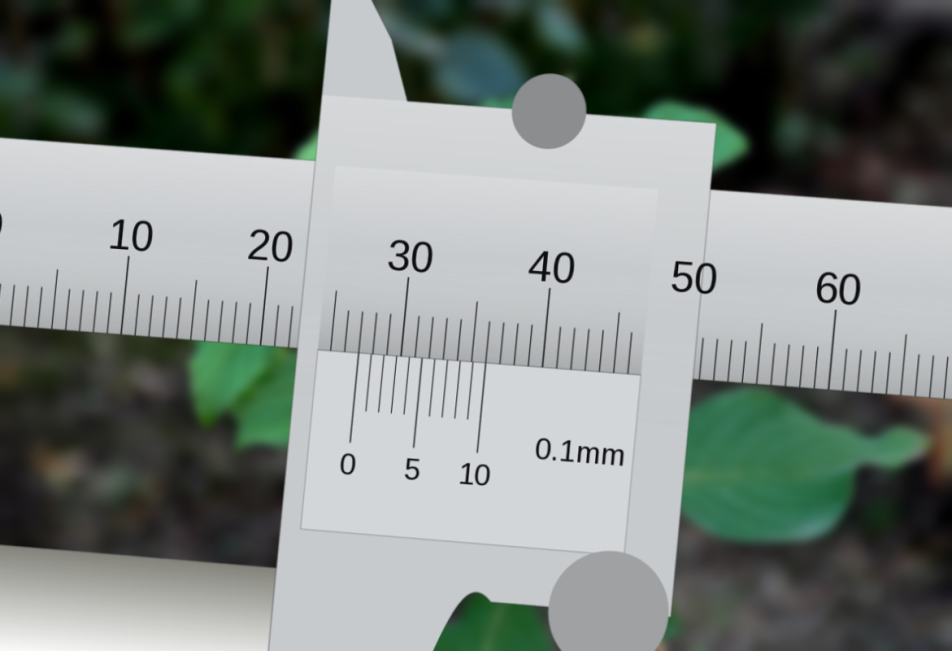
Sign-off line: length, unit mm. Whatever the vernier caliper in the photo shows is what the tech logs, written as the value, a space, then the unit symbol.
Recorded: 27.0 mm
